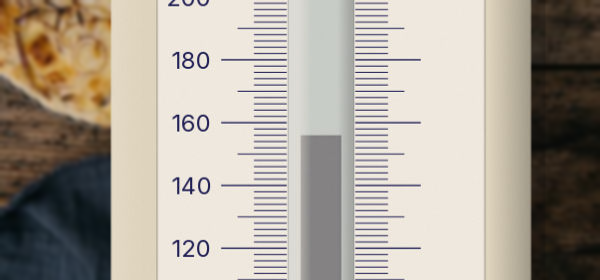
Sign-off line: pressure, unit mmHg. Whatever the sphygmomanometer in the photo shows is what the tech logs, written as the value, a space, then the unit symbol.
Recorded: 156 mmHg
